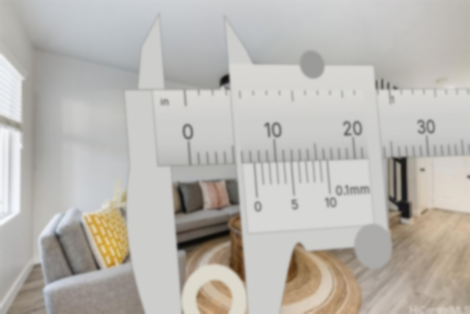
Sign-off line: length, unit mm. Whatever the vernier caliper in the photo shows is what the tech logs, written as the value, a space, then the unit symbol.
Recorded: 7.4 mm
